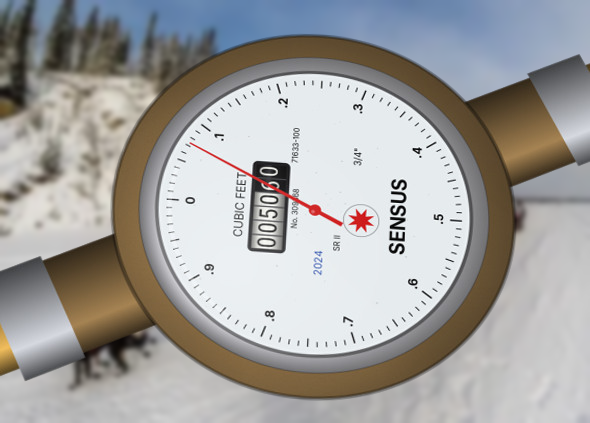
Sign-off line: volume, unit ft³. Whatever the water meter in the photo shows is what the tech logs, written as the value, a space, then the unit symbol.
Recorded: 5060.07 ft³
